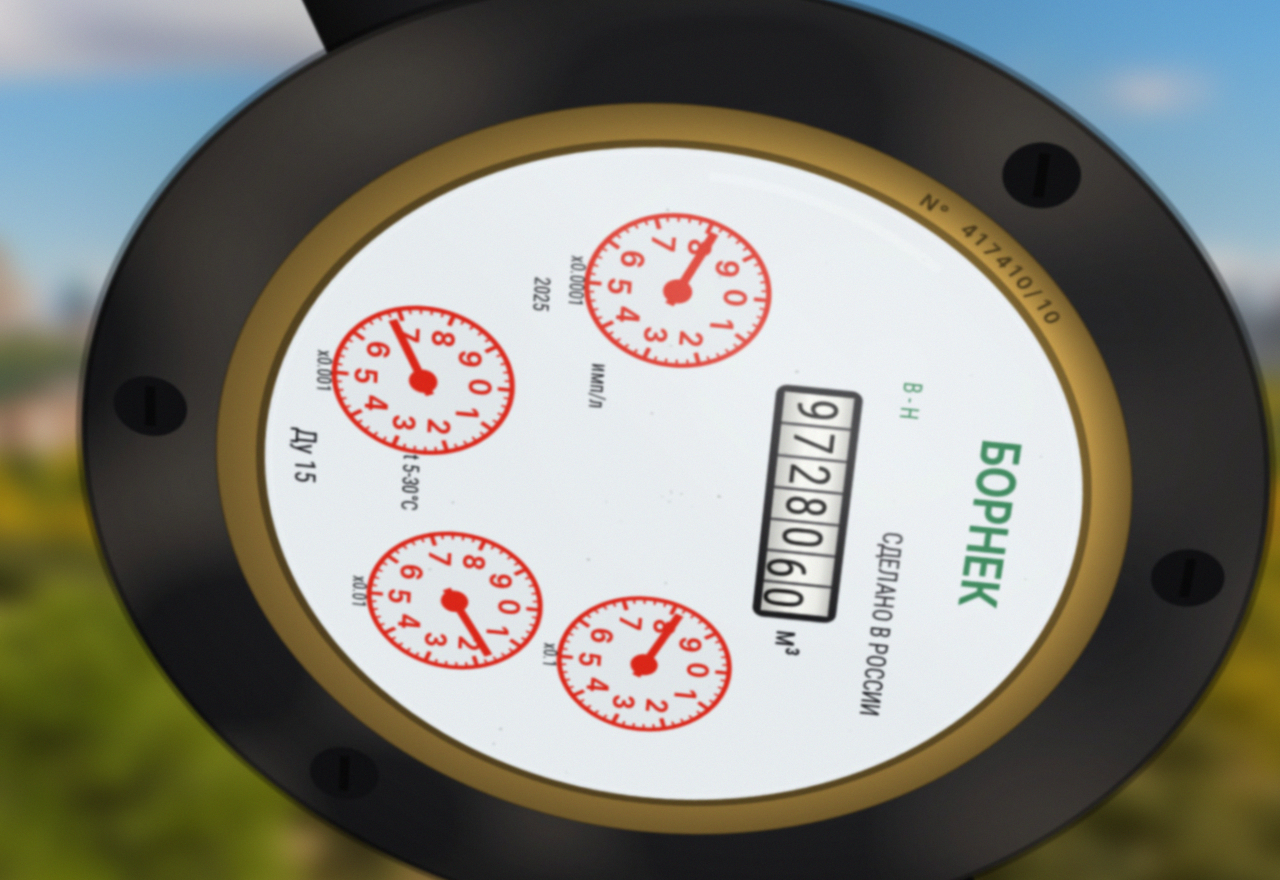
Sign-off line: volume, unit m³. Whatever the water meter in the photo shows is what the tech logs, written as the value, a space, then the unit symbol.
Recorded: 9728059.8168 m³
